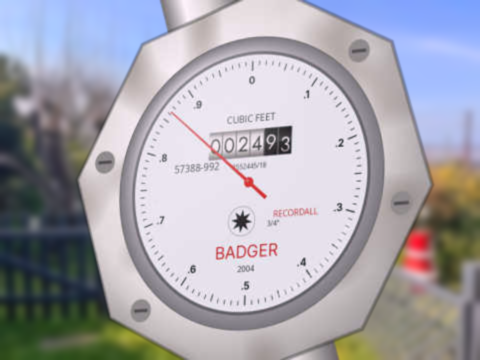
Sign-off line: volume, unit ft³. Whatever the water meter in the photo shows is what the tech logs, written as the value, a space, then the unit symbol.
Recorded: 2492.86 ft³
